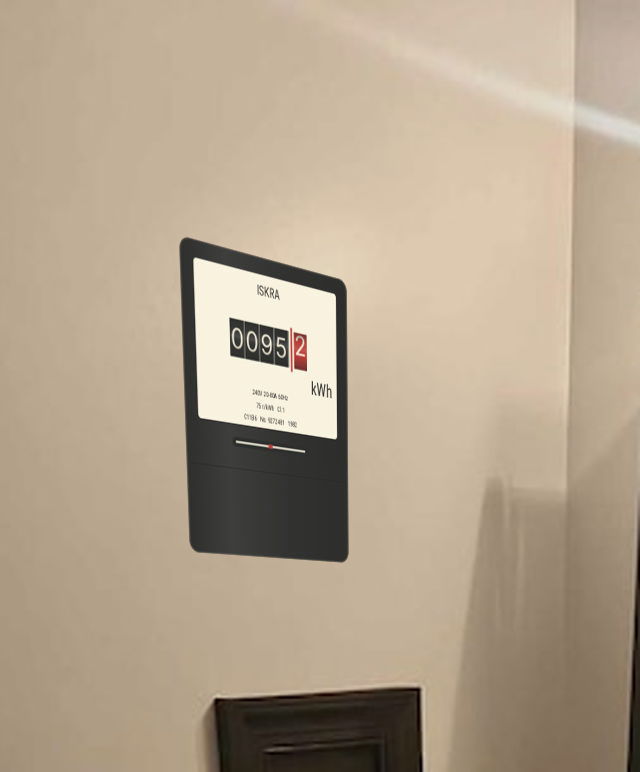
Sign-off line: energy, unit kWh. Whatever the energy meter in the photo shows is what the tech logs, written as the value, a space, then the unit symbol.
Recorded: 95.2 kWh
